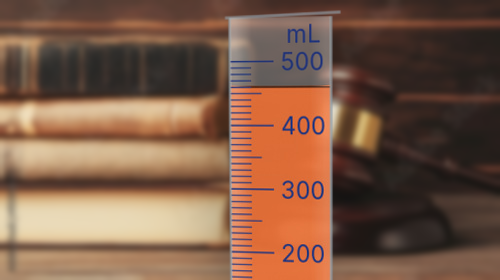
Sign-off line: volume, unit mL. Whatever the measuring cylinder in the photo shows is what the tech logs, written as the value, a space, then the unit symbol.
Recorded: 460 mL
